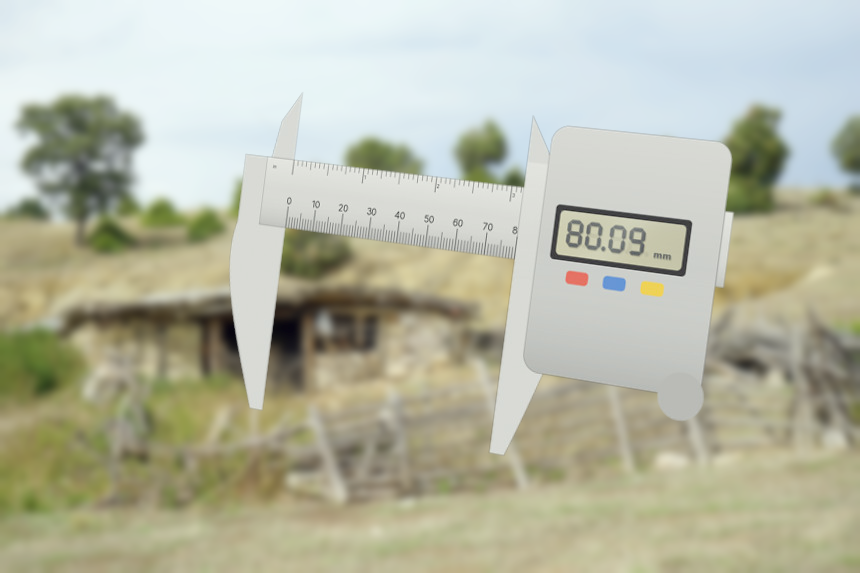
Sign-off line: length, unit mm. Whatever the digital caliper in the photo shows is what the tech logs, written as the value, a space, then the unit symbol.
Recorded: 80.09 mm
